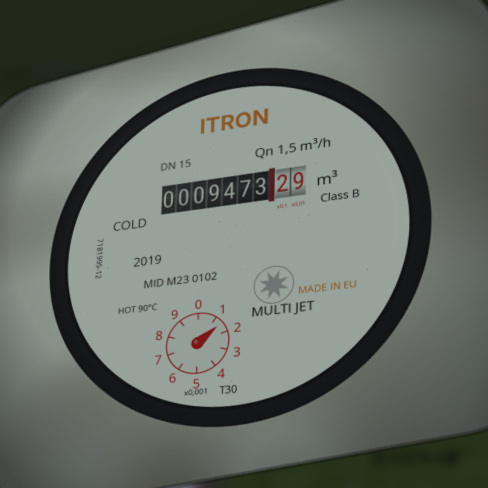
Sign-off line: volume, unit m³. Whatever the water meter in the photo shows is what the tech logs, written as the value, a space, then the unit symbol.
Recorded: 9473.291 m³
